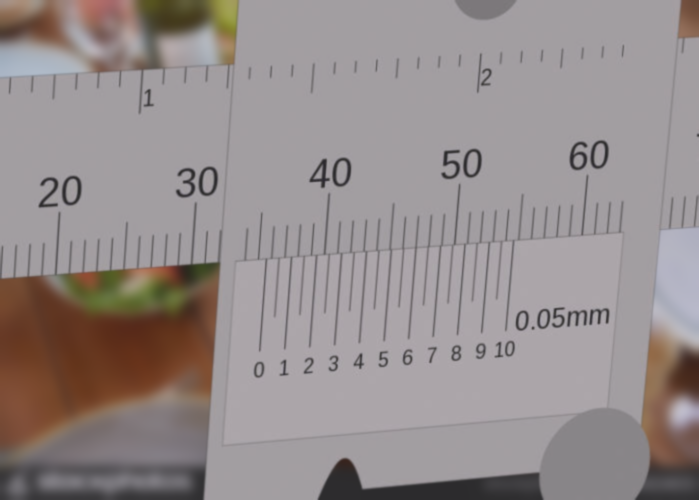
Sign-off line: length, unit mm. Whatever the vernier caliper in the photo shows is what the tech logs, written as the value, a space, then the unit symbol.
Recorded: 35.6 mm
